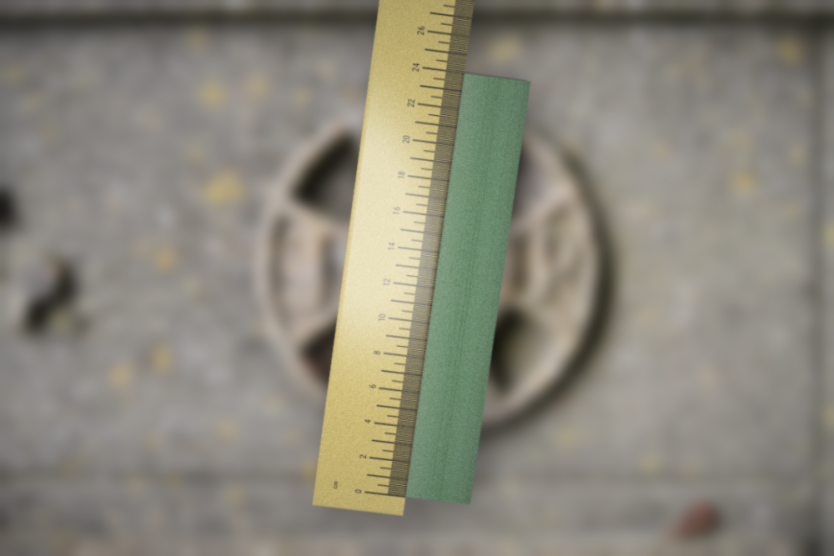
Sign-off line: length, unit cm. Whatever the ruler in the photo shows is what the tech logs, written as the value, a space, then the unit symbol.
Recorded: 24 cm
